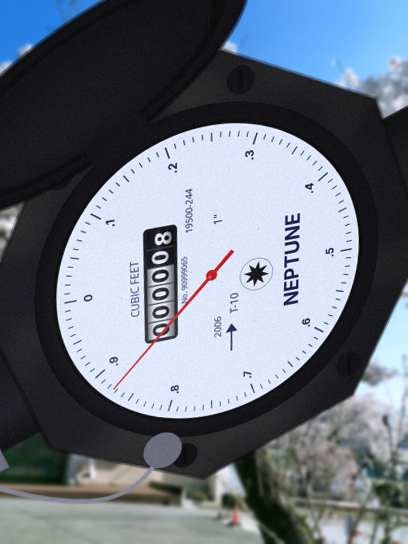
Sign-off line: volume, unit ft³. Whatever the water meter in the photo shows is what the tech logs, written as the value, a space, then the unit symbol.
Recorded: 7.87 ft³
